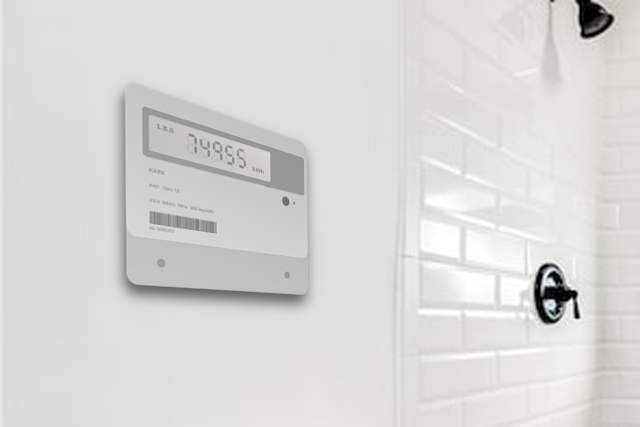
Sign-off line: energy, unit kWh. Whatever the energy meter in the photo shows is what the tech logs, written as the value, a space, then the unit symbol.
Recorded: 74955 kWh
